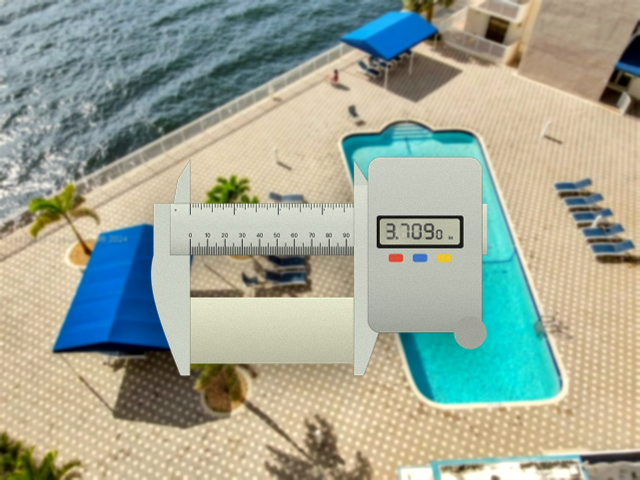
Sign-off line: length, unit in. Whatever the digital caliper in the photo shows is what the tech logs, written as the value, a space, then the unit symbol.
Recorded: 3.7090 in
